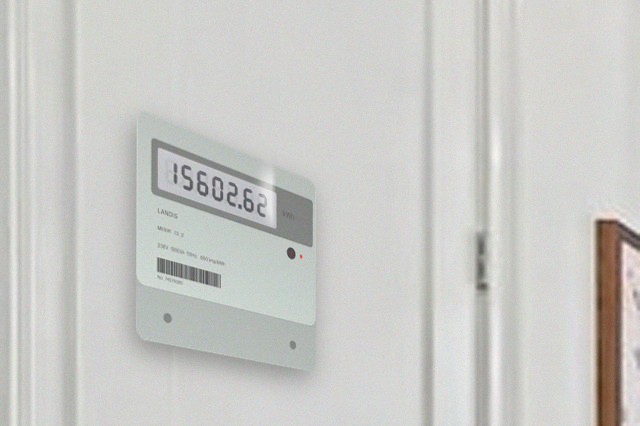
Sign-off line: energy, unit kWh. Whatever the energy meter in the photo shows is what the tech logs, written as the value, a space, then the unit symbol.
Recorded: 15602.62 kWh
